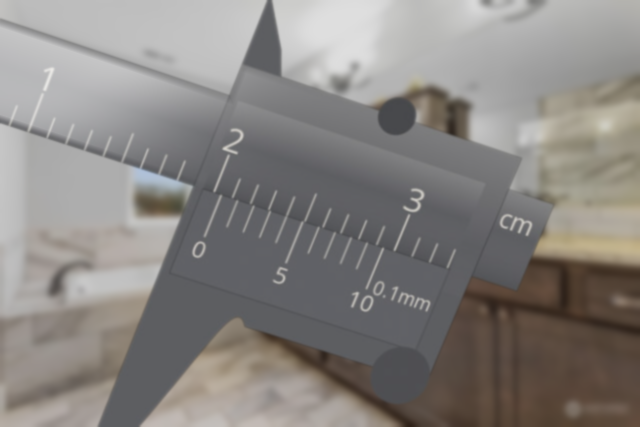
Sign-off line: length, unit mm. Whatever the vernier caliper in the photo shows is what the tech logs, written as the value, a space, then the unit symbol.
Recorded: 20.4 mm
